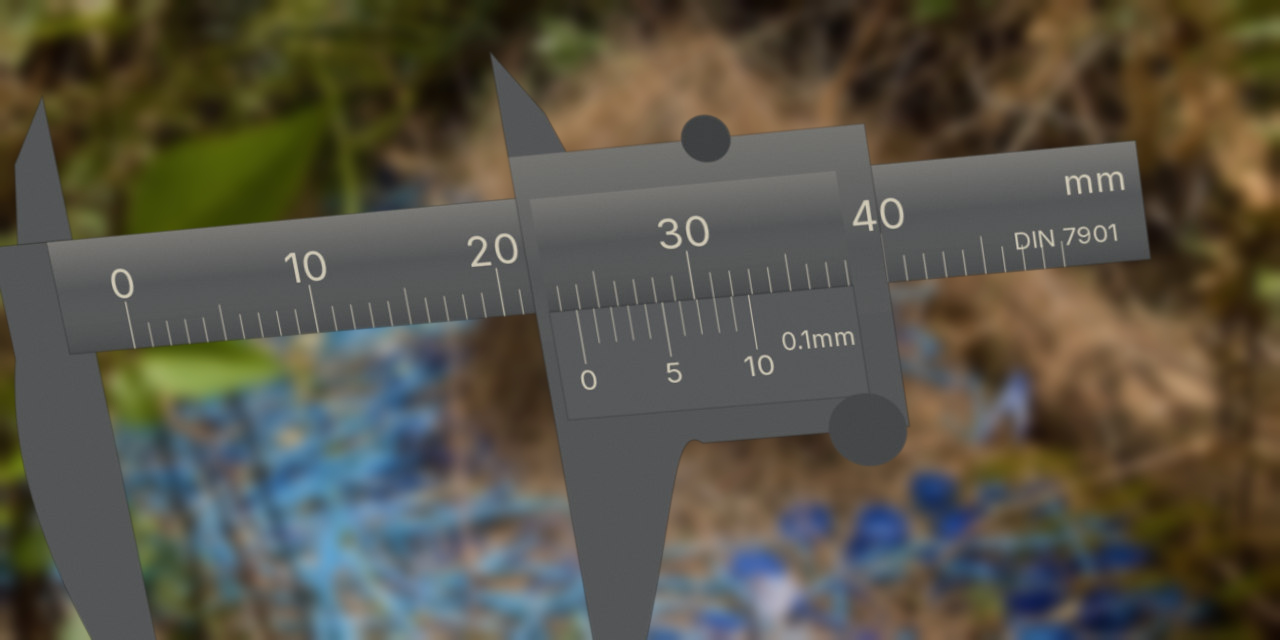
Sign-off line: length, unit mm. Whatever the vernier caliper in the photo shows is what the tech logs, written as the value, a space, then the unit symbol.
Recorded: 23.8 mm
